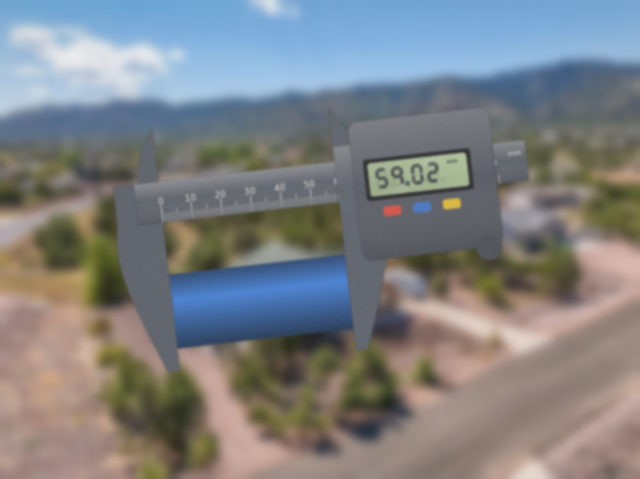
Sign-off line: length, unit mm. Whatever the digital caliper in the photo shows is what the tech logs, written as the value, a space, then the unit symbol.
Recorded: 59.02 mm
